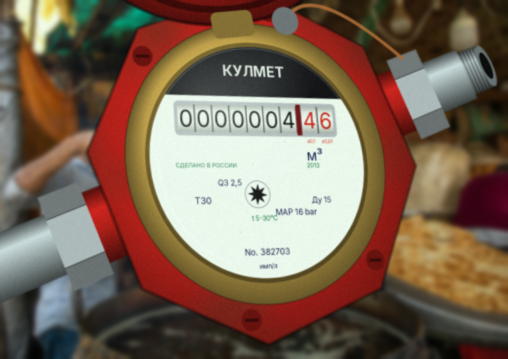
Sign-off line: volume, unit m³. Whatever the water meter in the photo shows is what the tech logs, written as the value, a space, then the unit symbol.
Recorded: 4.46 m³
